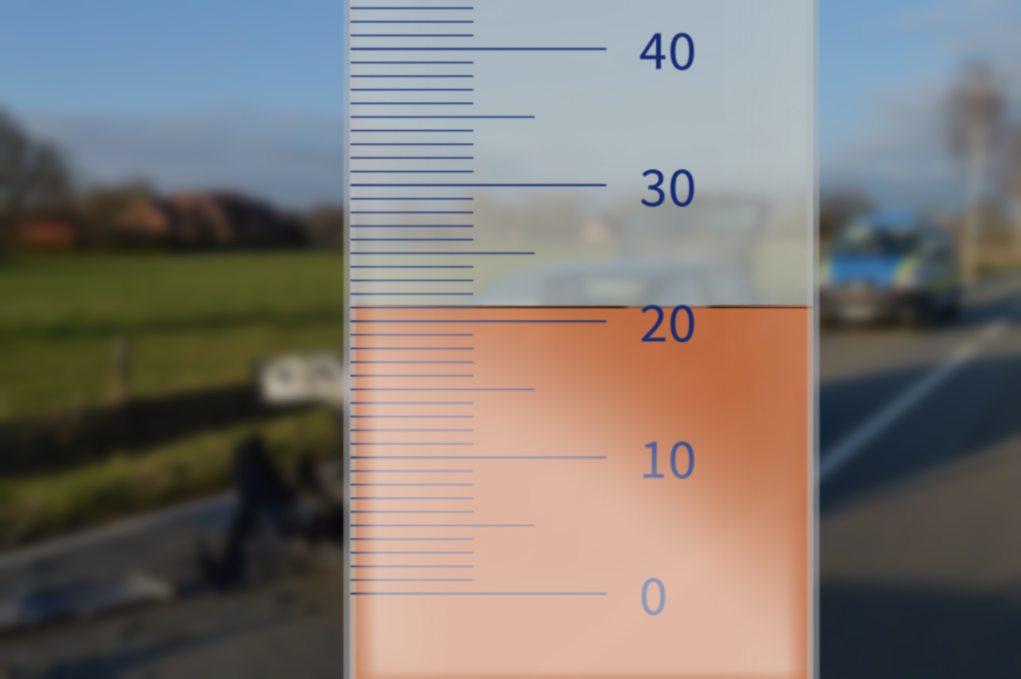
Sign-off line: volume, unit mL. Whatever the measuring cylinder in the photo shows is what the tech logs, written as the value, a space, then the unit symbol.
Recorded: 21 mL
